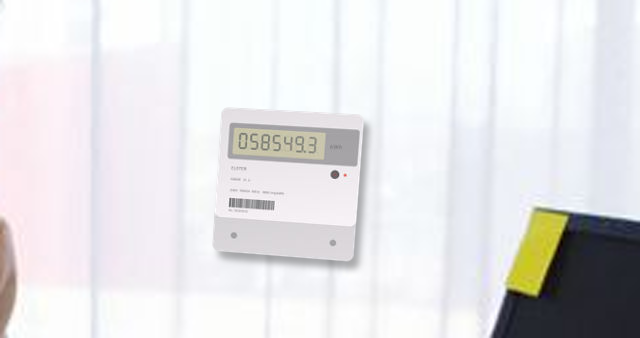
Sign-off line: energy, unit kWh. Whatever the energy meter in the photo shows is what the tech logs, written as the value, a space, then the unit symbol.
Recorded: 58549.3 kWh
